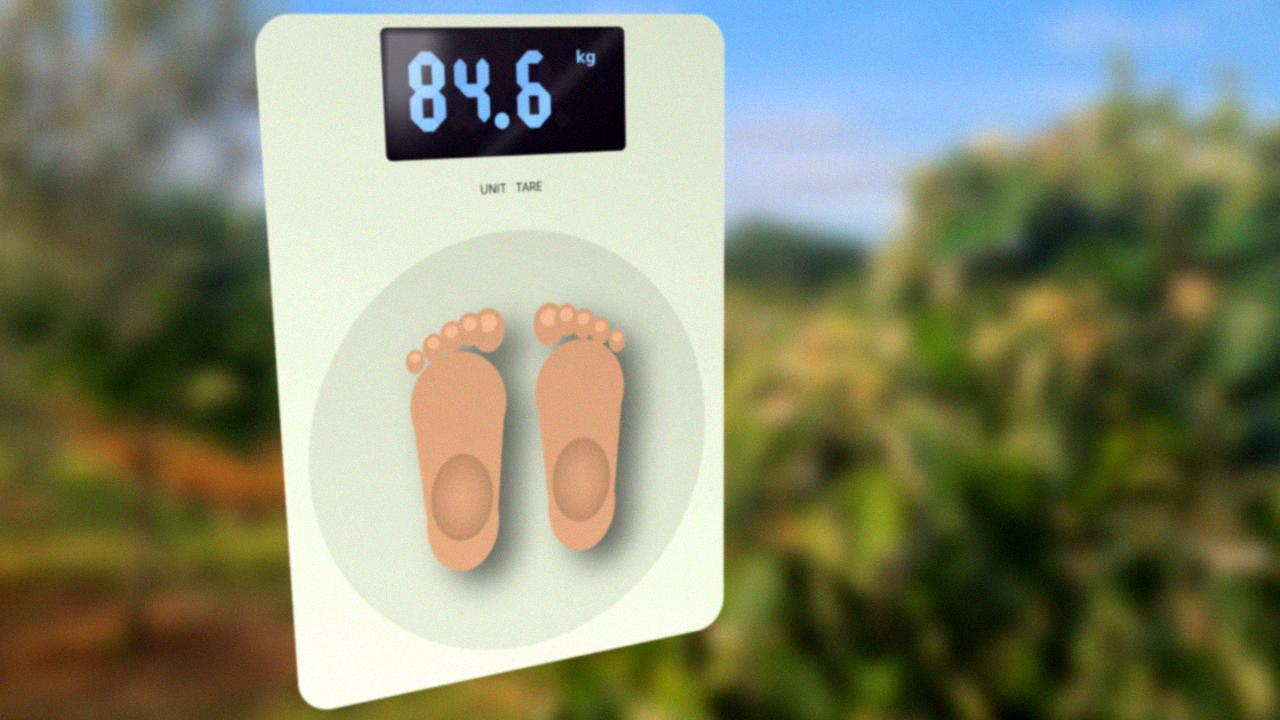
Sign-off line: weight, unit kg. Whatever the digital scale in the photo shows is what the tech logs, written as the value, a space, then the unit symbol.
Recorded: 84.6 kg
